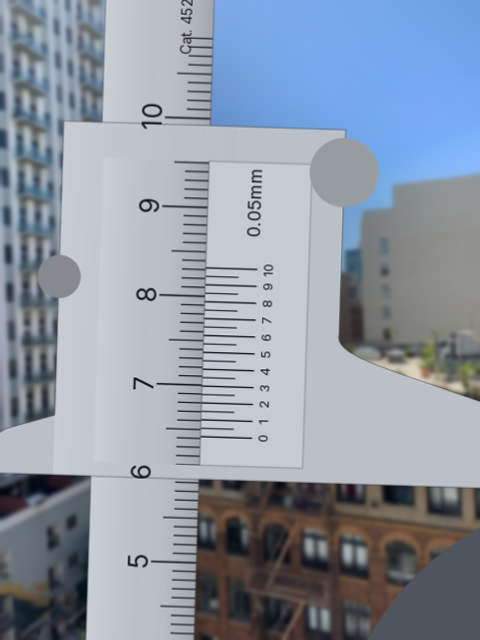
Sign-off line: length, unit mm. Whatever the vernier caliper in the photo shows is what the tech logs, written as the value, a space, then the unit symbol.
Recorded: 64.2 mm
